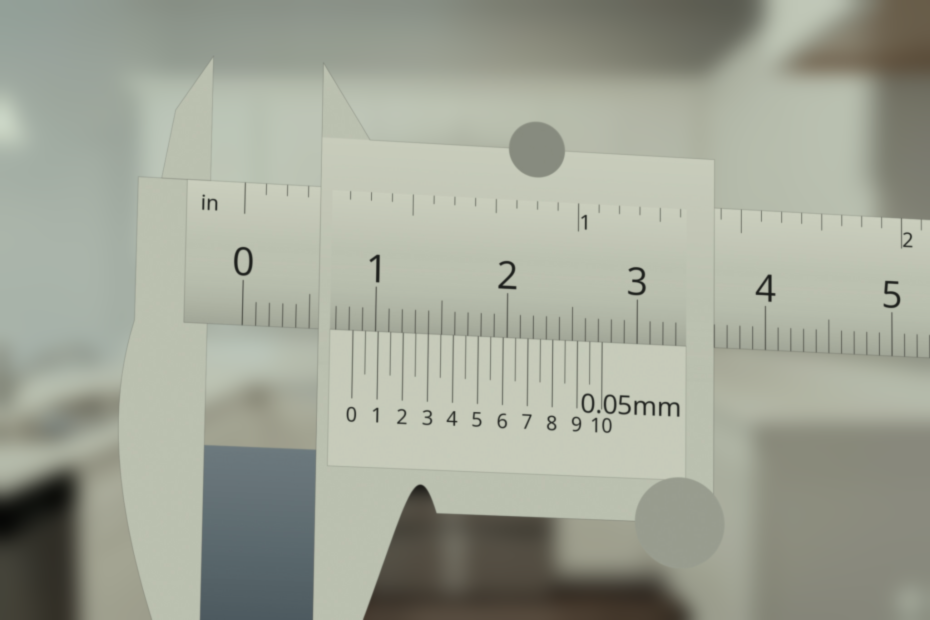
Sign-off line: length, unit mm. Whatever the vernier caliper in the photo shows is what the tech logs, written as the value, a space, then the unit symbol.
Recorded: 8.3 mm
